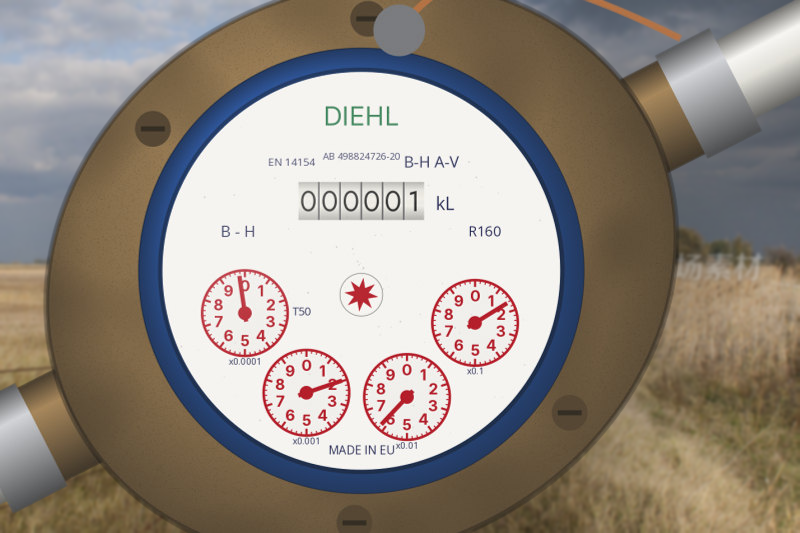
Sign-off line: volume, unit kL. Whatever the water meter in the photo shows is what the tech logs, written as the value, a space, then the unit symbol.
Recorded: 1.1619 kL
